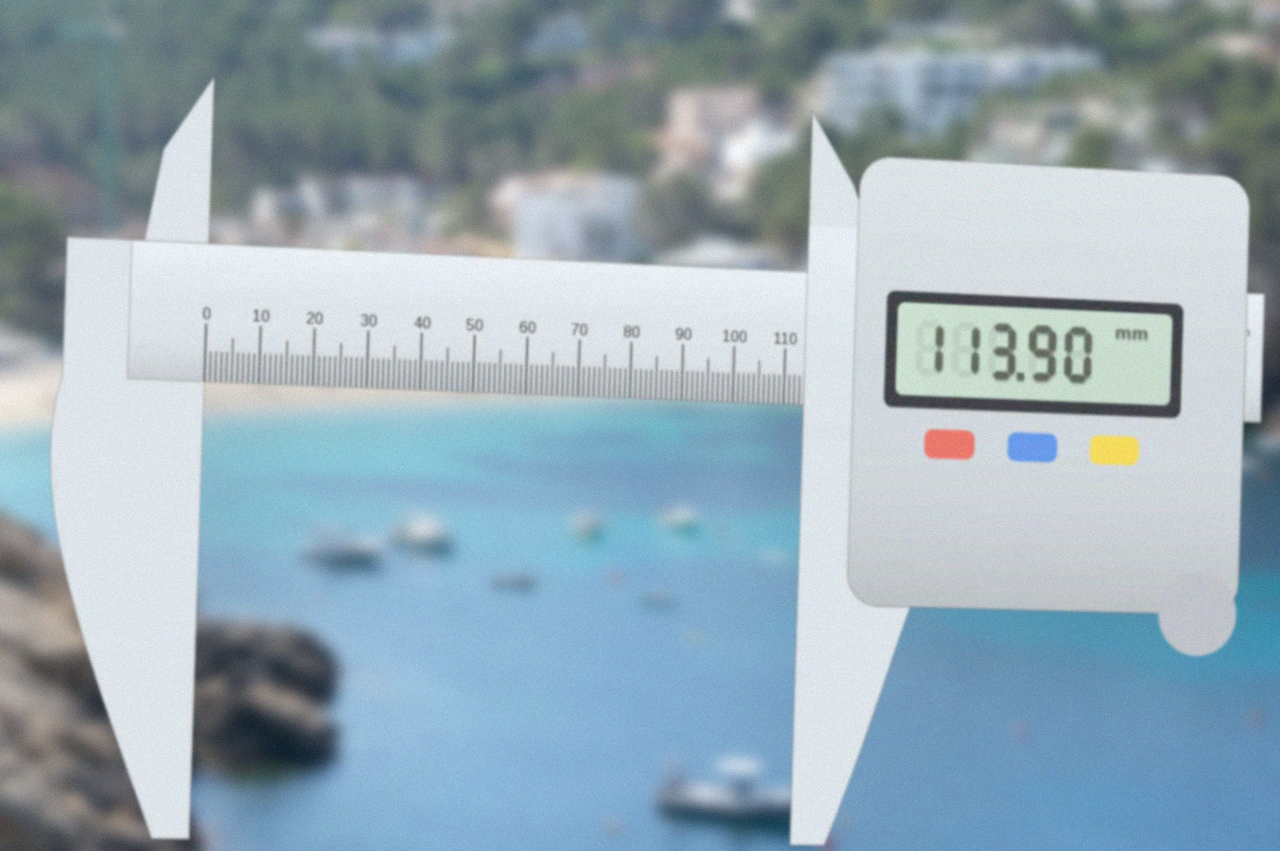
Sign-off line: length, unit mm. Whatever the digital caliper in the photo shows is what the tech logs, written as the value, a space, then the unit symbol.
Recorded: 113.90 mm
